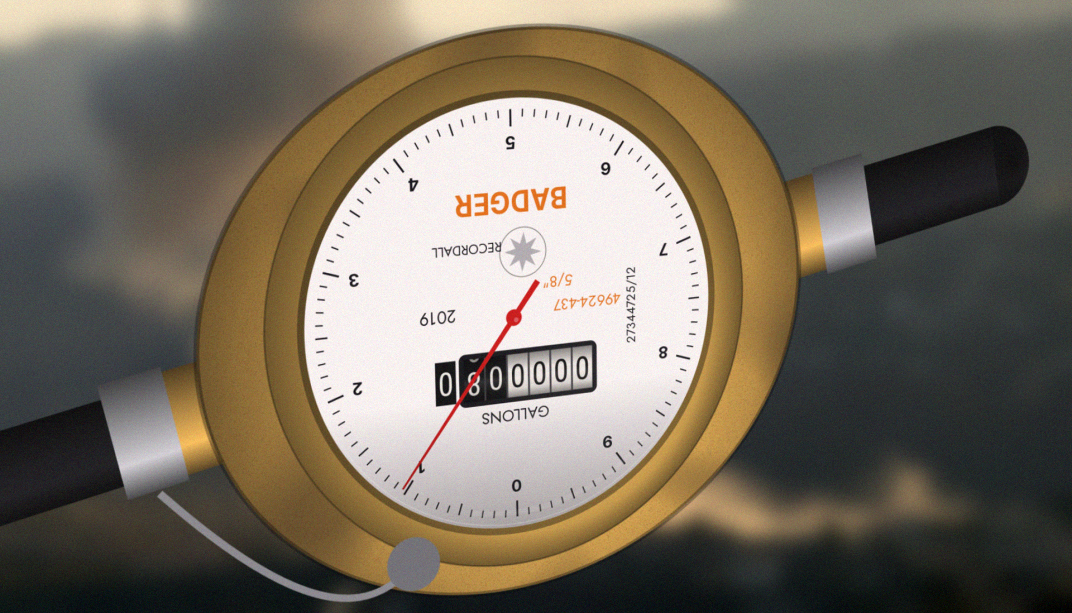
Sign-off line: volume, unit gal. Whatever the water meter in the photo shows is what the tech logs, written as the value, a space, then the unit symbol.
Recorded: 81.0 gal
